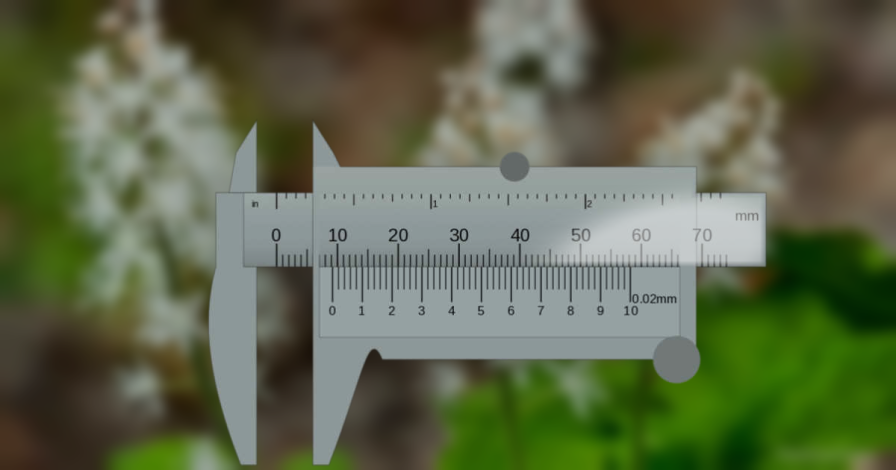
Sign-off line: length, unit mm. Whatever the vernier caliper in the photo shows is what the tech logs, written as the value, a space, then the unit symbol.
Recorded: 9.2 mm
